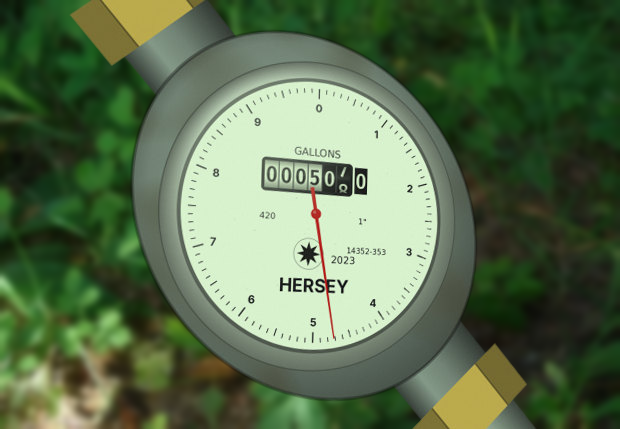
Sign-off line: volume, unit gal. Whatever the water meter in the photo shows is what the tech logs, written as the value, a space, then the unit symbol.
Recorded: 5074.7 gal
